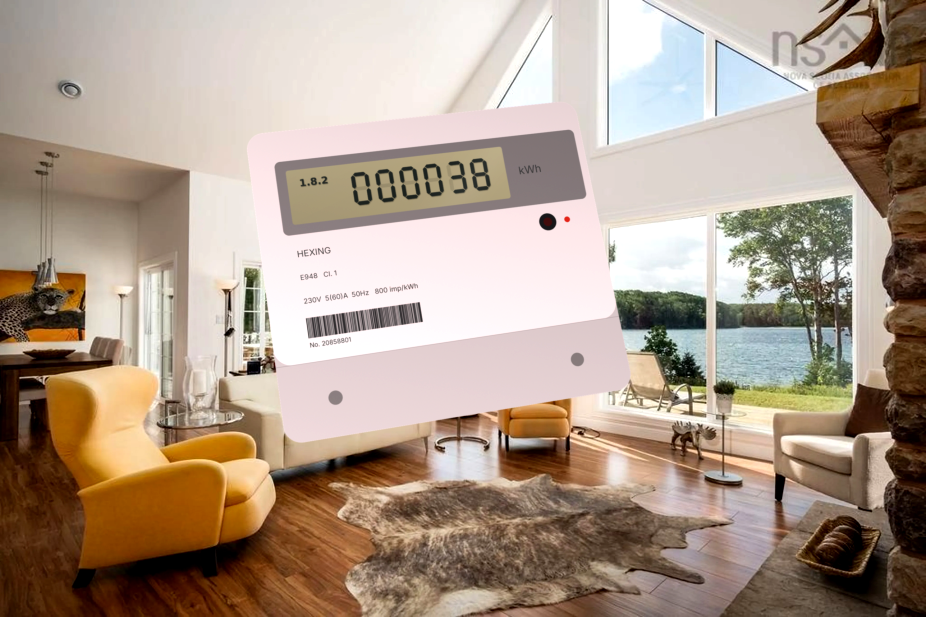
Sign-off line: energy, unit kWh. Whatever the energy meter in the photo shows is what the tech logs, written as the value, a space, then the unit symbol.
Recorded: 38 kWh
